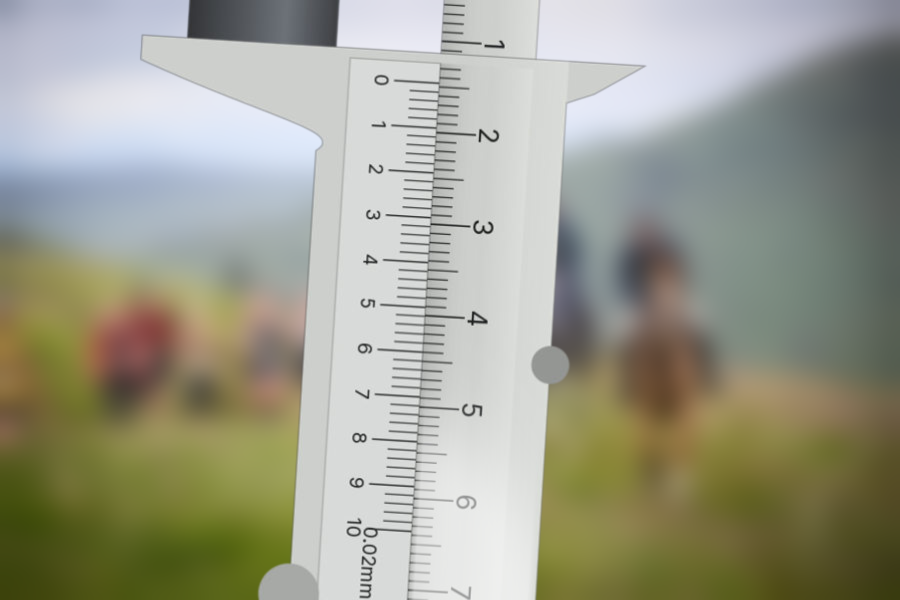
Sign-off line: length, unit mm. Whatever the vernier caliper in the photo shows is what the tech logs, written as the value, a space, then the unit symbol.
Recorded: 14.6 mm
